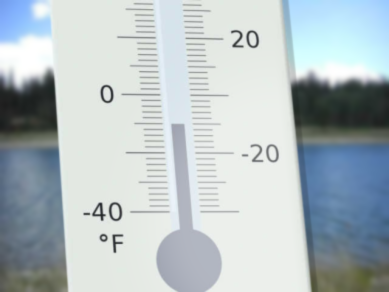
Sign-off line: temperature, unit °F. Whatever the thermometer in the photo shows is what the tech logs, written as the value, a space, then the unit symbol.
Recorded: -10 °F
